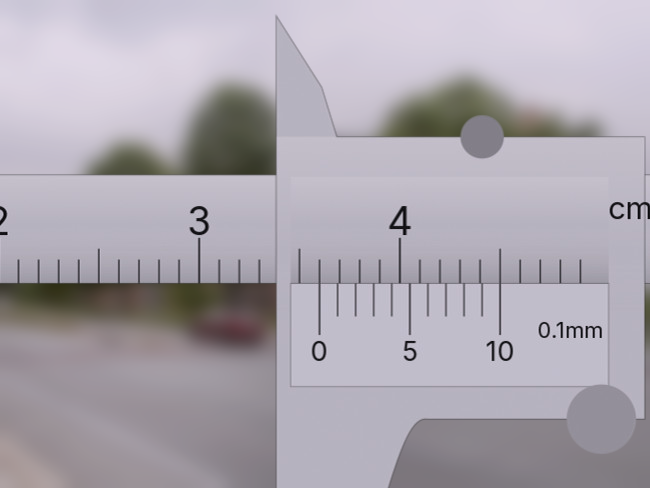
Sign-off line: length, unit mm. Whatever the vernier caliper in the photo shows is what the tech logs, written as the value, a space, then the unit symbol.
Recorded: 36.0 mm
